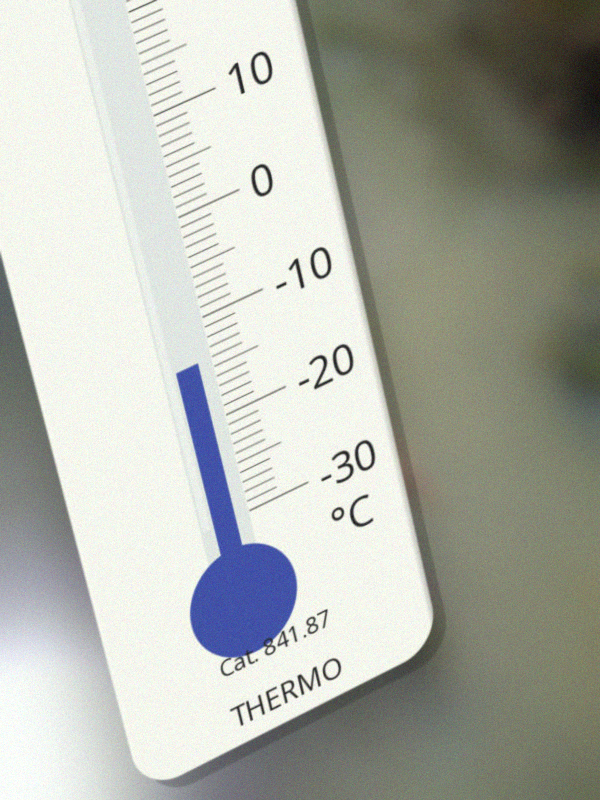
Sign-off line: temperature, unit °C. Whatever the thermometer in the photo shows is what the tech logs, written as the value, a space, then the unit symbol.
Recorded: -14 °C
